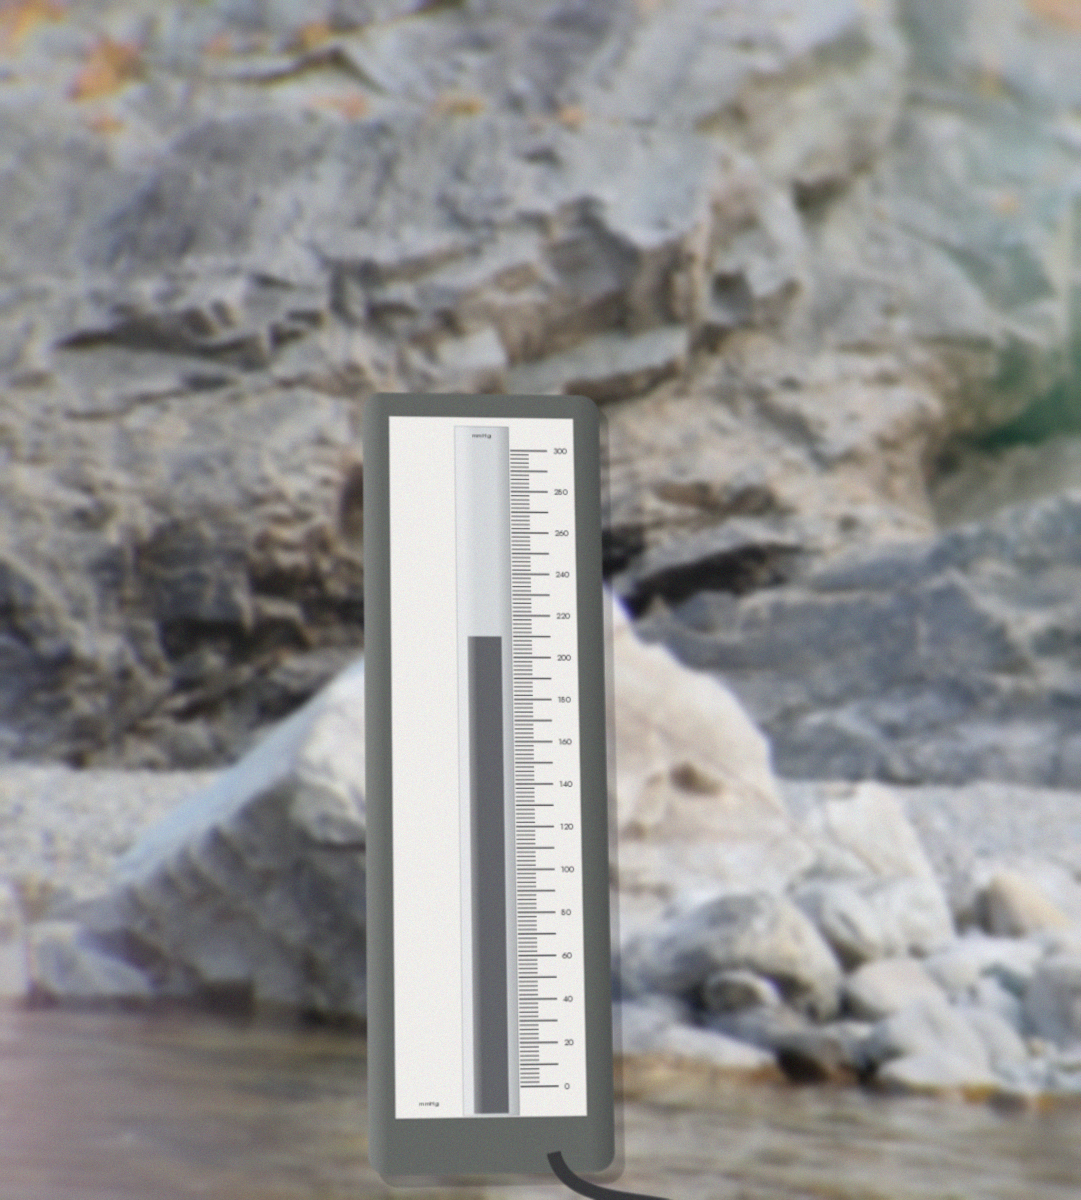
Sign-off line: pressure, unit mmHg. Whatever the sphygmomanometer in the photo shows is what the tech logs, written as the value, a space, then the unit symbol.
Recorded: 210 mmHg
